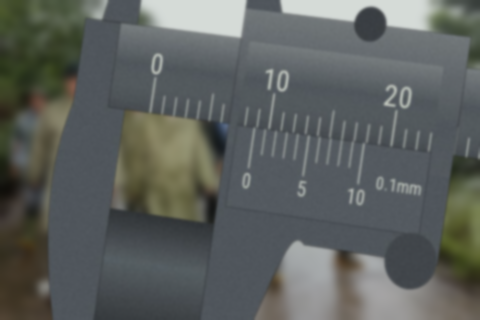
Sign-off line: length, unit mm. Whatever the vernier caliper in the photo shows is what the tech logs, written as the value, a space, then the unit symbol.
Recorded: 8.8 mm
